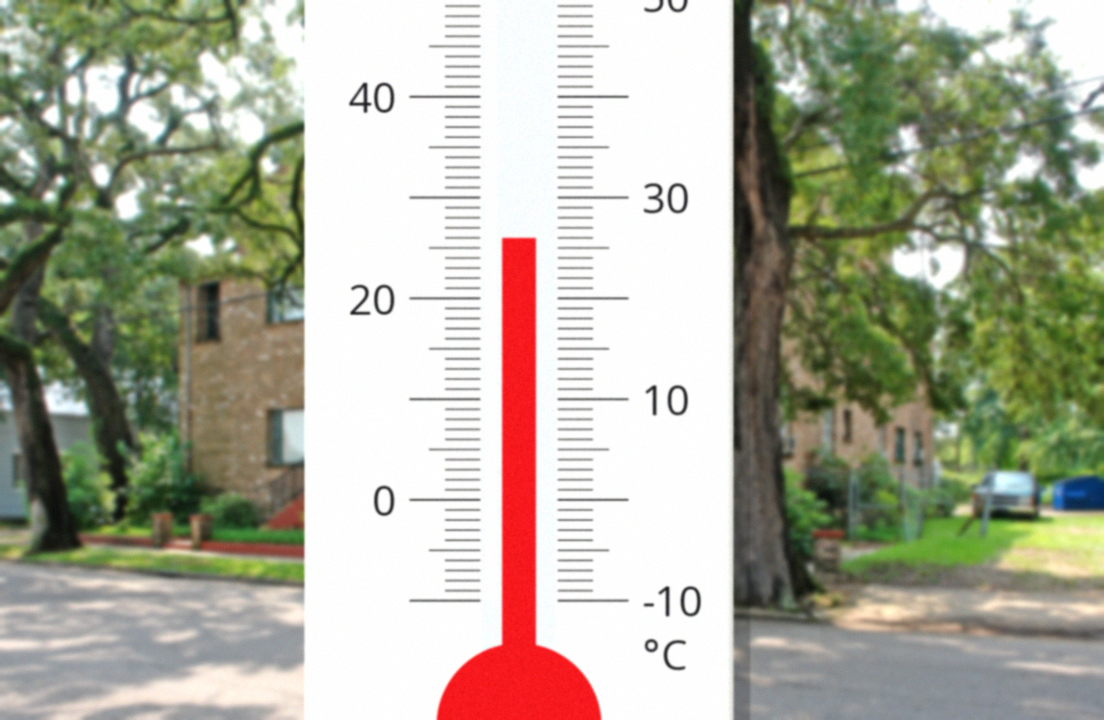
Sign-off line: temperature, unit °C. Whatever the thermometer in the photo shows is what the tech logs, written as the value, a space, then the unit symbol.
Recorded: 26 °C
